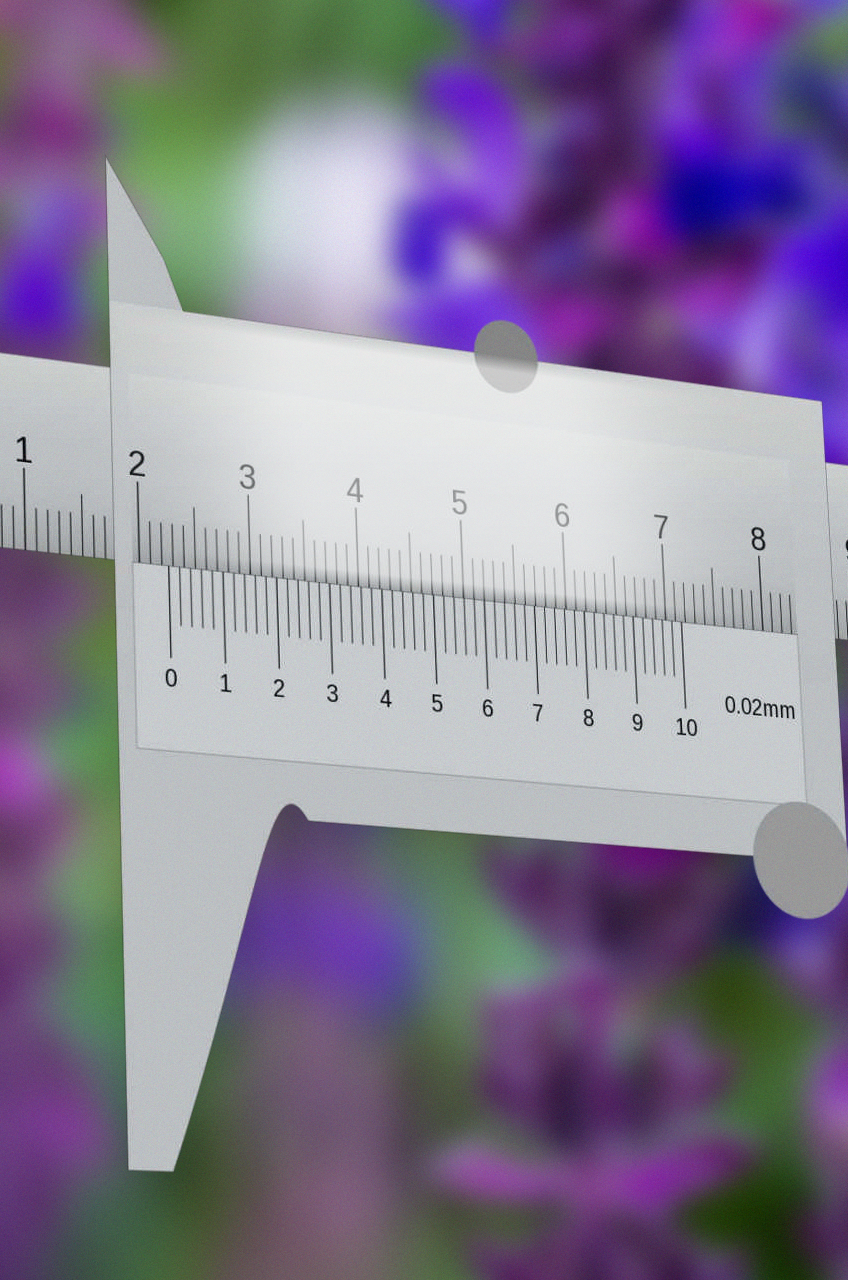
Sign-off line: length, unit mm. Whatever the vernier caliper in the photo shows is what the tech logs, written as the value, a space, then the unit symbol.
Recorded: 22.6 mm
